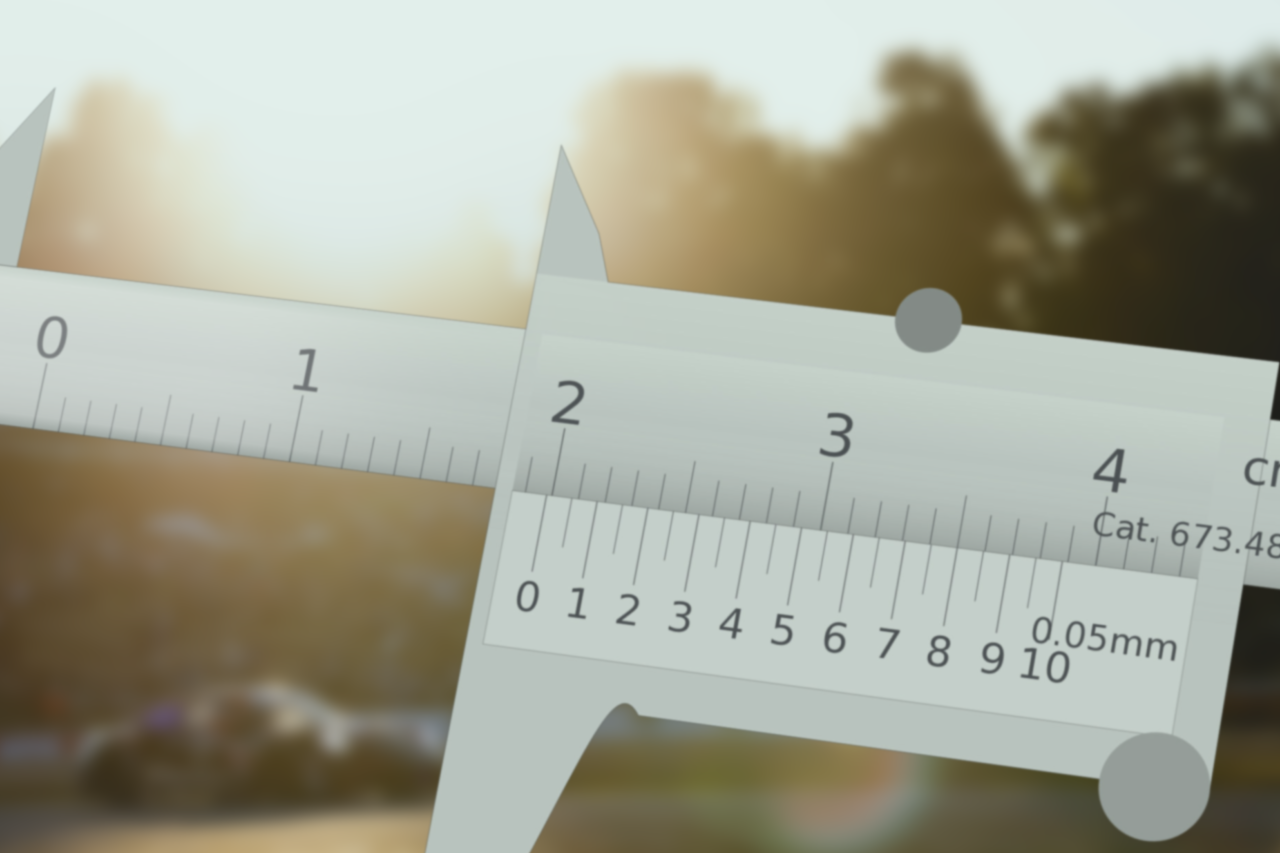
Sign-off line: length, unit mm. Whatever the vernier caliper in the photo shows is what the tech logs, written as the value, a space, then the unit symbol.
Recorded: 19.8 mm
